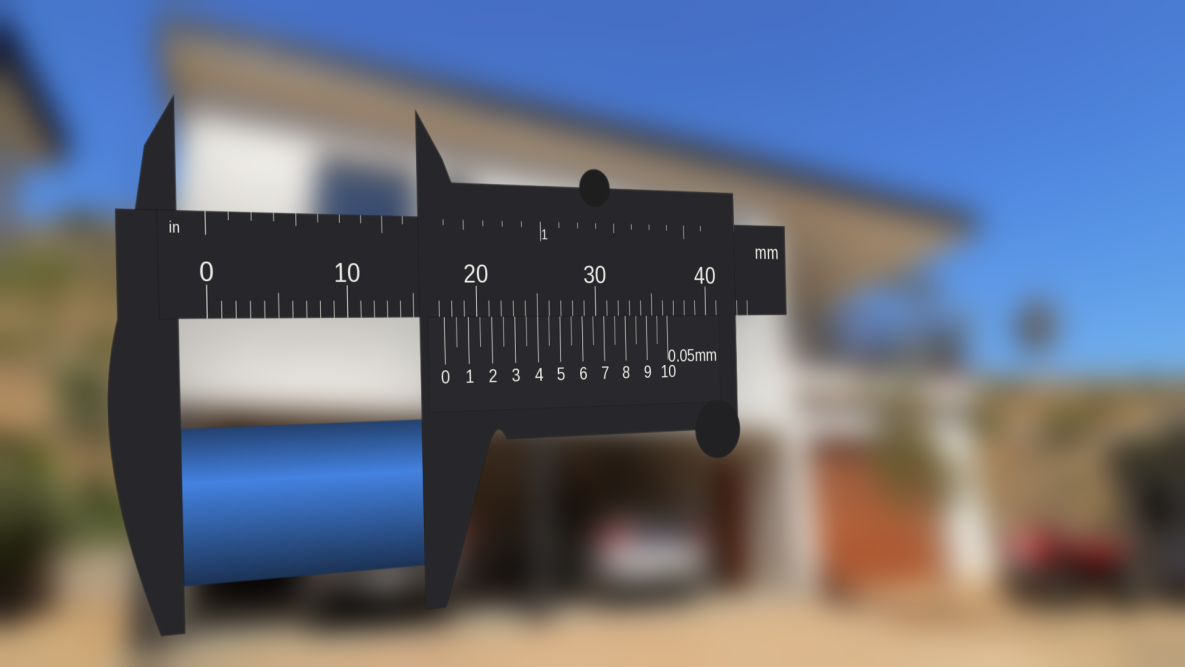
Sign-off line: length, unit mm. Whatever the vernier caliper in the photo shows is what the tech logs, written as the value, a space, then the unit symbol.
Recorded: 17.4 mm
